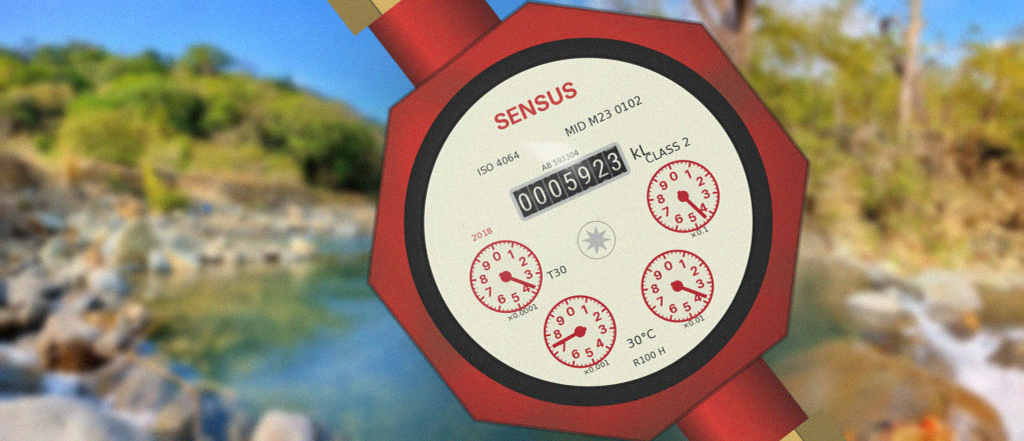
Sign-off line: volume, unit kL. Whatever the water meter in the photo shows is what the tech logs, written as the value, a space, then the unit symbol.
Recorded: 5923.4373 kL
